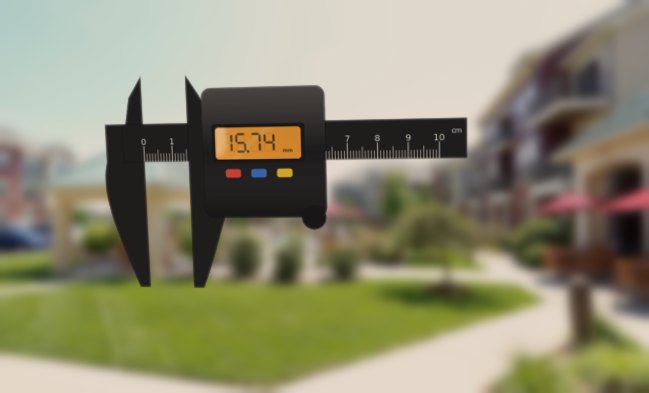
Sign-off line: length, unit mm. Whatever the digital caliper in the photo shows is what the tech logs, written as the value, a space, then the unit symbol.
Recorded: 15.74 mm
